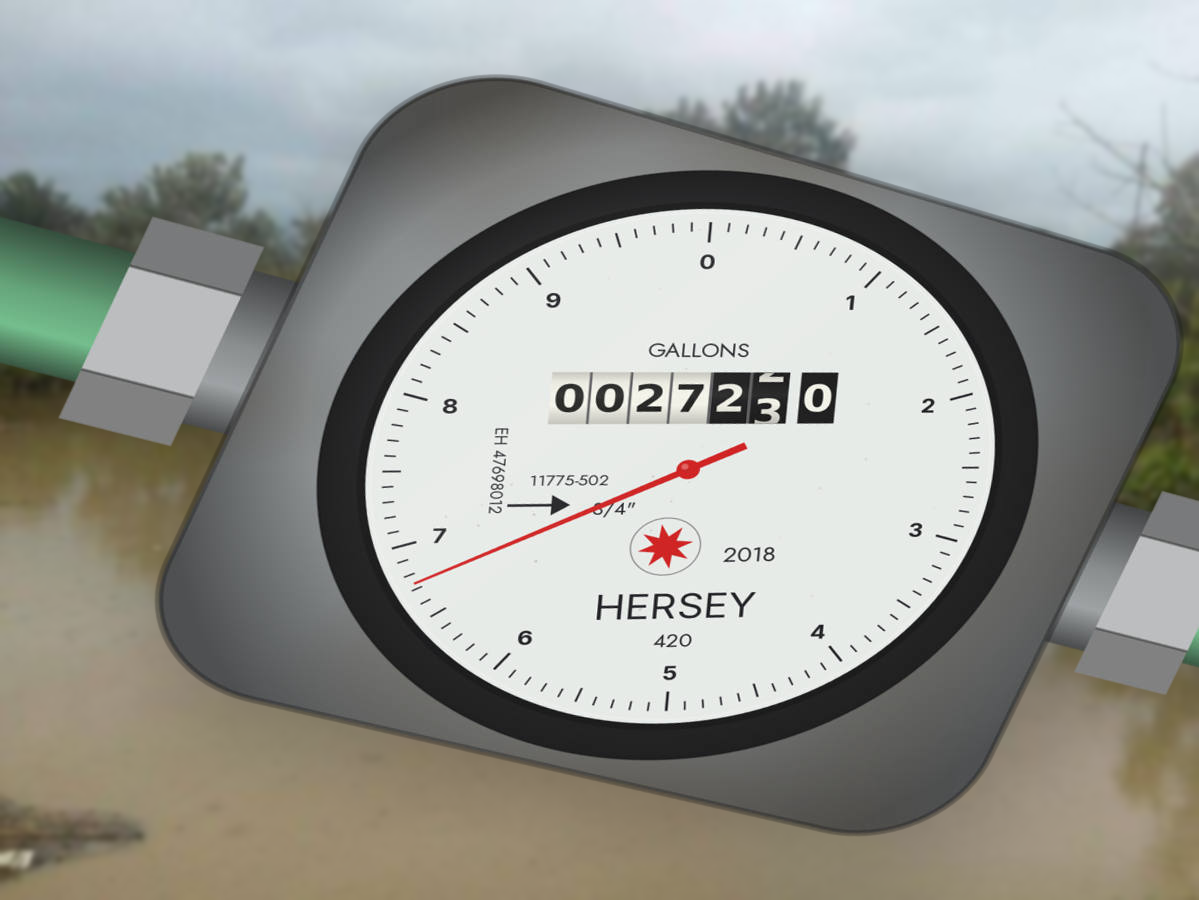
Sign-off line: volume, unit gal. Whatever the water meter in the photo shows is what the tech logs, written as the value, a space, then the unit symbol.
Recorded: 27226.7 gal
